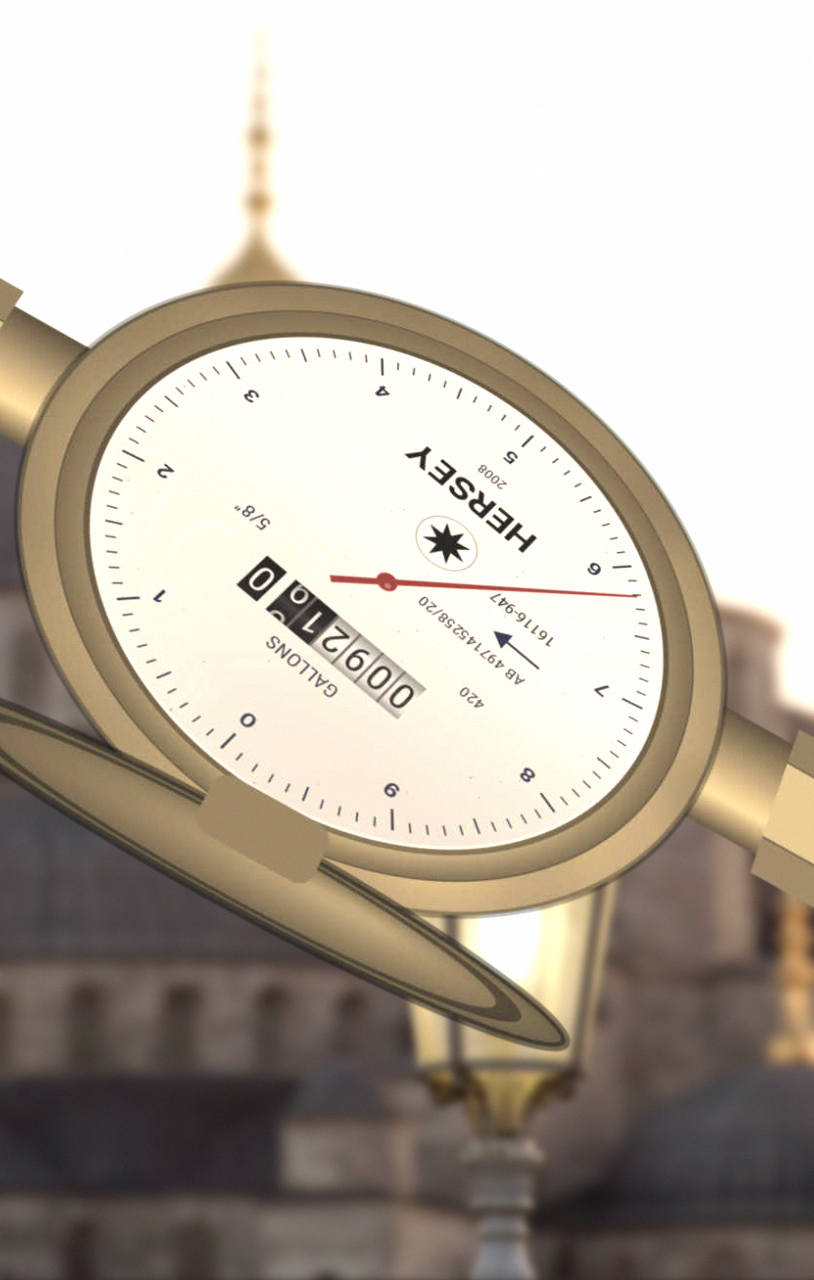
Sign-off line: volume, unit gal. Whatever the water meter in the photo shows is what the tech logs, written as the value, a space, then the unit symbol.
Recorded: 92186.2 gal
